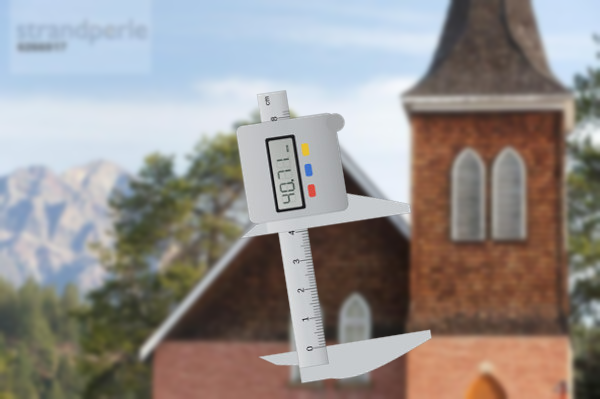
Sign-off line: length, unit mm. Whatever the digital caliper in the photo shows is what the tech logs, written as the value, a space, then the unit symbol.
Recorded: 40.71 mm
